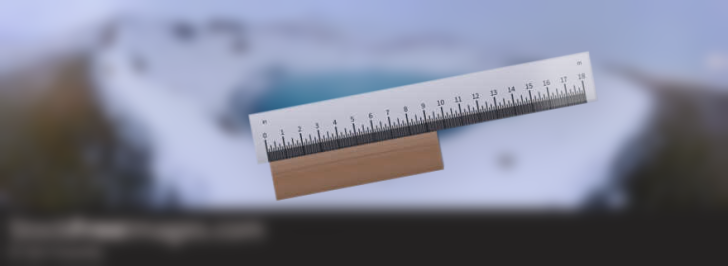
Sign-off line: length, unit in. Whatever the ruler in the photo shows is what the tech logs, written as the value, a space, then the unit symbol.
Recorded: 9.5 in
